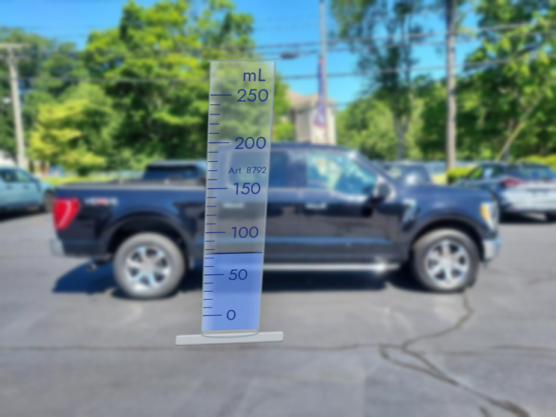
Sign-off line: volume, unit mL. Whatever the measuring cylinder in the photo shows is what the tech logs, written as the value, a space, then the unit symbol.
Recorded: 75 mL
